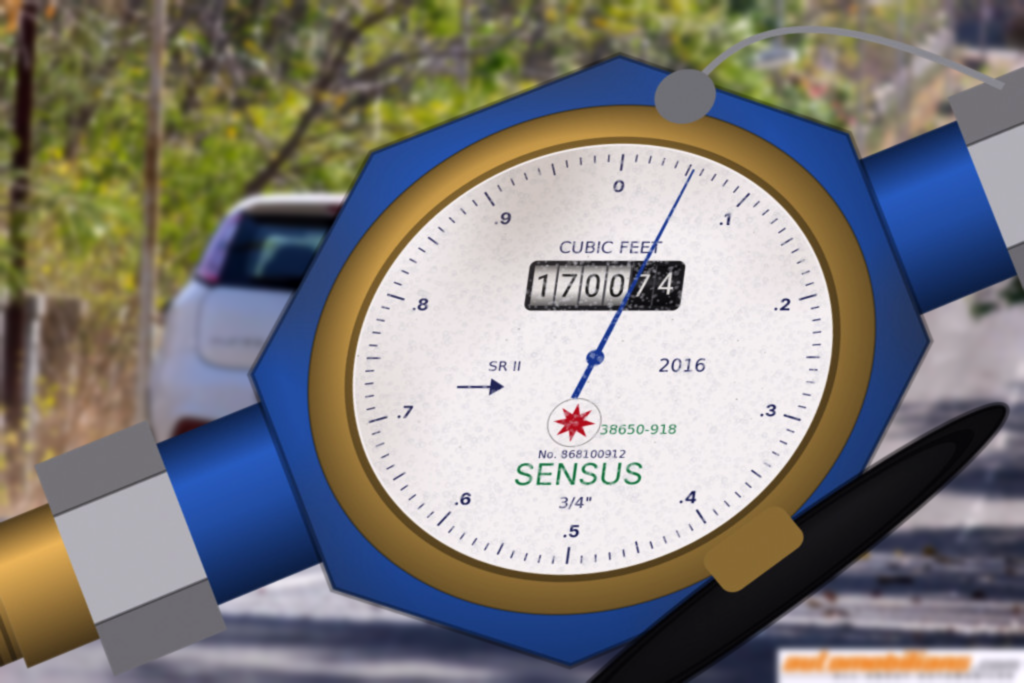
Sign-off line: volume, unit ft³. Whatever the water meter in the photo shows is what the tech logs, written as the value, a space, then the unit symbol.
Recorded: 170074.05 ft³
